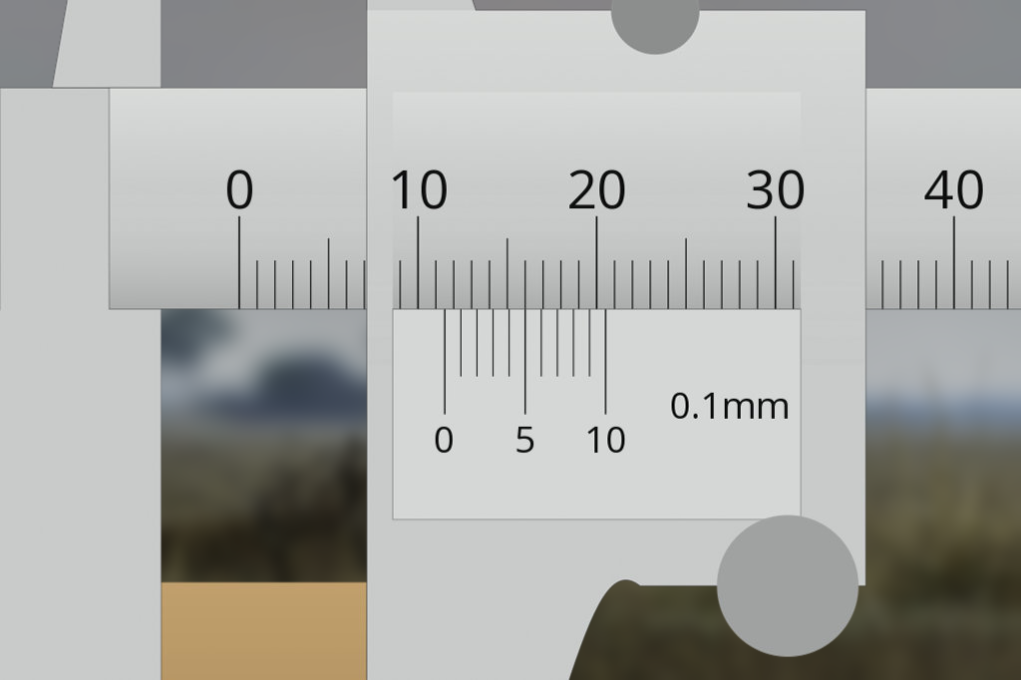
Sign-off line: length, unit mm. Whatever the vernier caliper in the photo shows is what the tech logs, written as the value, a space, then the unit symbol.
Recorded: 11.5 mm
